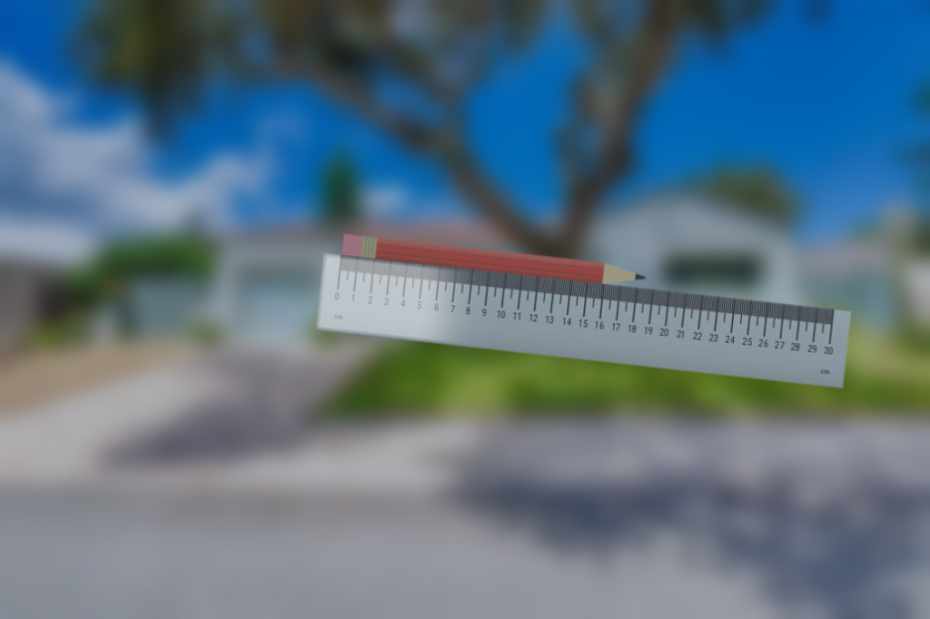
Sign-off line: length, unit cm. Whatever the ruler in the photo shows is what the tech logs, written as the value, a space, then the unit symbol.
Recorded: 18.5 cm
